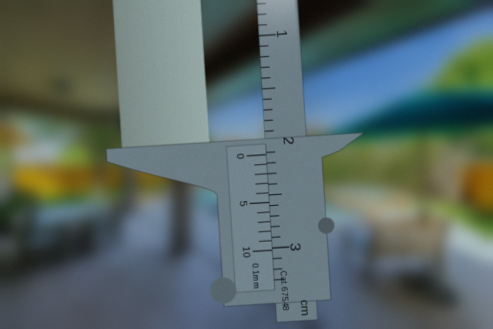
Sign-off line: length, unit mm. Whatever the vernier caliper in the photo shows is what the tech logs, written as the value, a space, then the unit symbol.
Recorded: 21.2 mm
